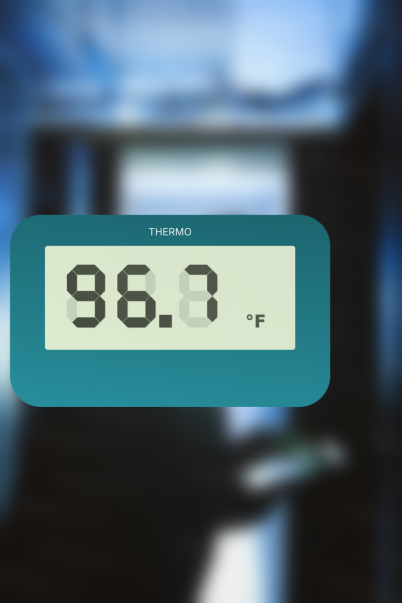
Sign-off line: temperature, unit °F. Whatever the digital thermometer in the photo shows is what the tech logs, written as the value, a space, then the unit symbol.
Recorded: 96.7 °F
